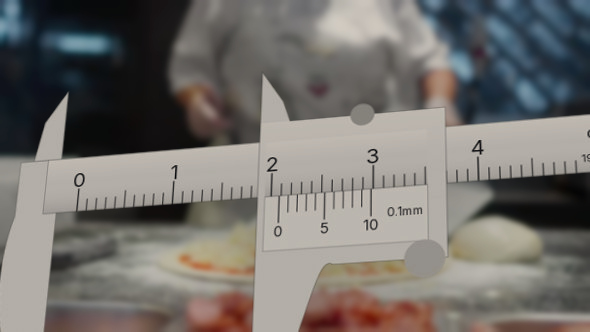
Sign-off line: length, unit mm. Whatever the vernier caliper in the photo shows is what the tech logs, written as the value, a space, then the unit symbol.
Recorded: 20.8 mm
